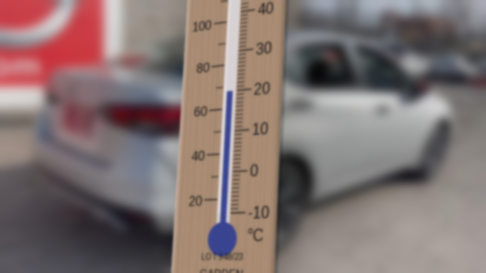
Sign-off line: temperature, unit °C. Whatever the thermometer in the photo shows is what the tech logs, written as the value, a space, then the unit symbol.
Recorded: 20 °C
